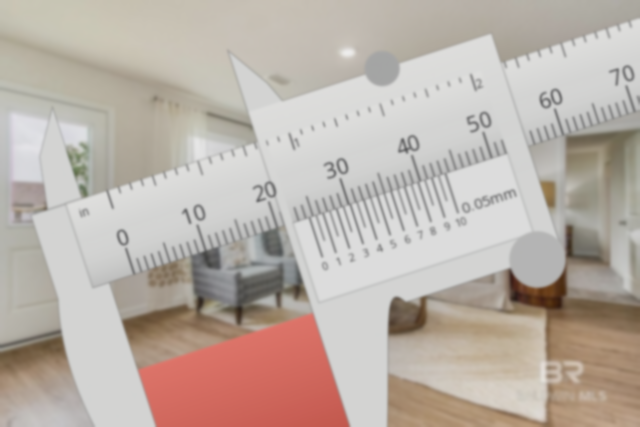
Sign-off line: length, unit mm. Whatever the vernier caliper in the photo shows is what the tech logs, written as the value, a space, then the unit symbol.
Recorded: 24.5 mm
